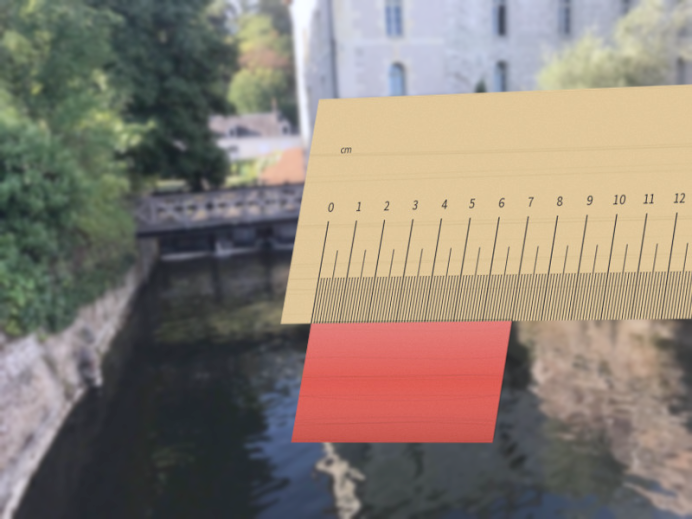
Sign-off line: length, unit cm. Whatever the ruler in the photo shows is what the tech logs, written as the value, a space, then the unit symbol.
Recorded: 7 cm
